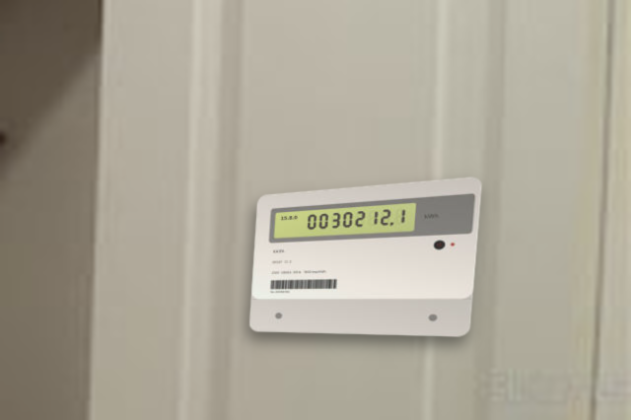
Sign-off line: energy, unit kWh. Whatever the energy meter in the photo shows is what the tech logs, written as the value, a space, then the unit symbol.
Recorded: 30212.1 kWh
